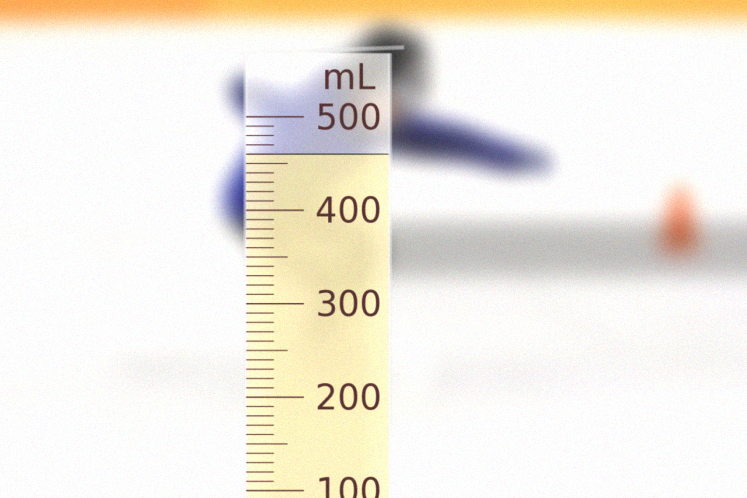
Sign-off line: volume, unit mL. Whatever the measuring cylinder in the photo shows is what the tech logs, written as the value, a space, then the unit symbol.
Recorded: 460 mL
